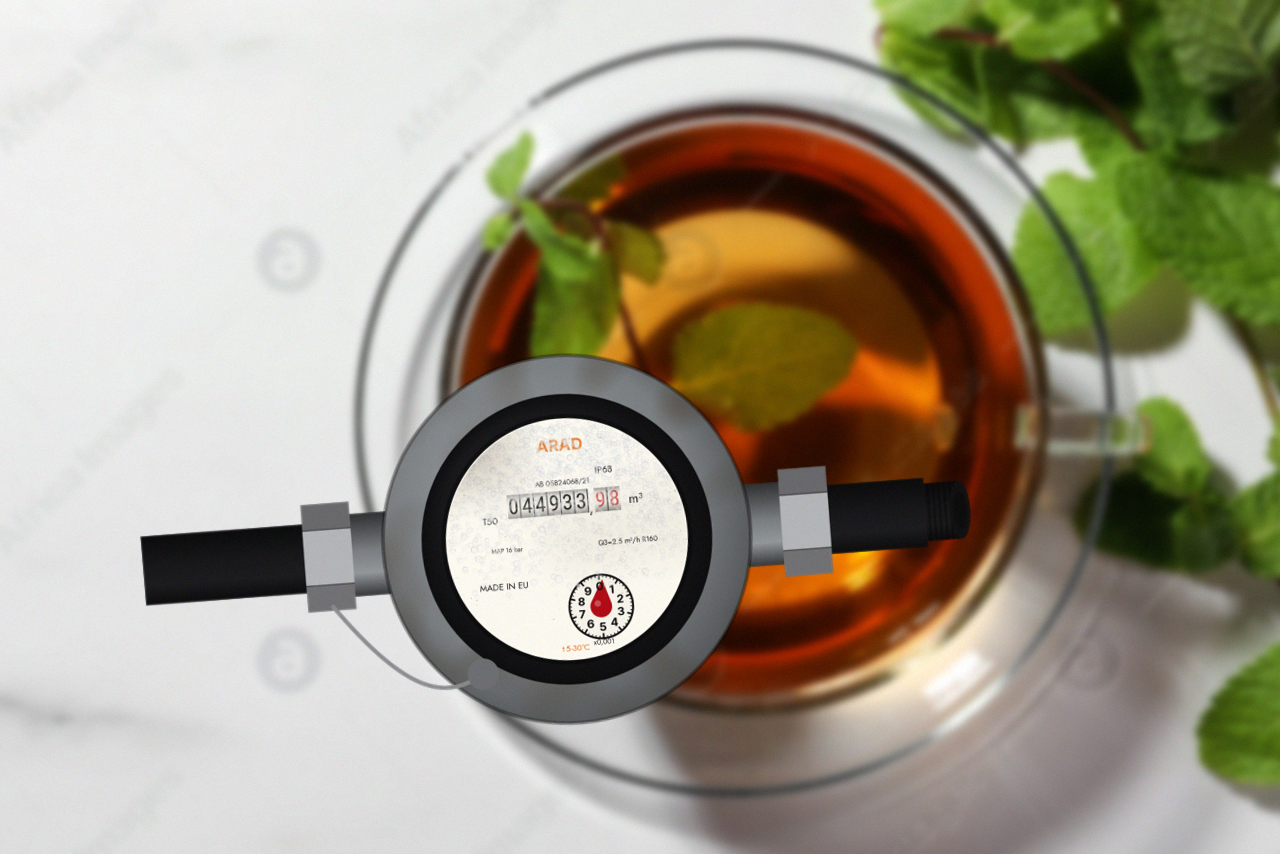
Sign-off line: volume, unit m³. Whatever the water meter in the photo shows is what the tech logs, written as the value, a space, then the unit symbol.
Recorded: 44933.980 m³
